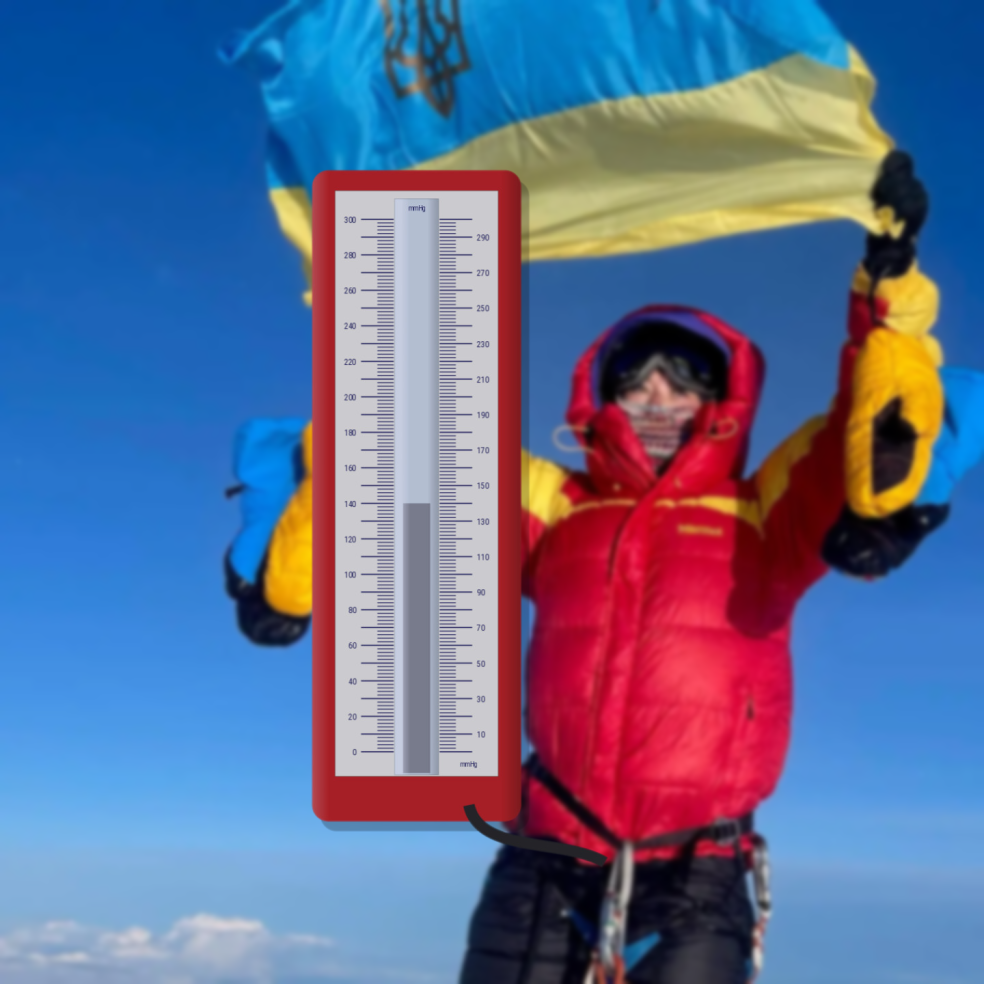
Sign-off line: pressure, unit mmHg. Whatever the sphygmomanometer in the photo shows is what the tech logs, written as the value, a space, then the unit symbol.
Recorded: 140 mmHg
